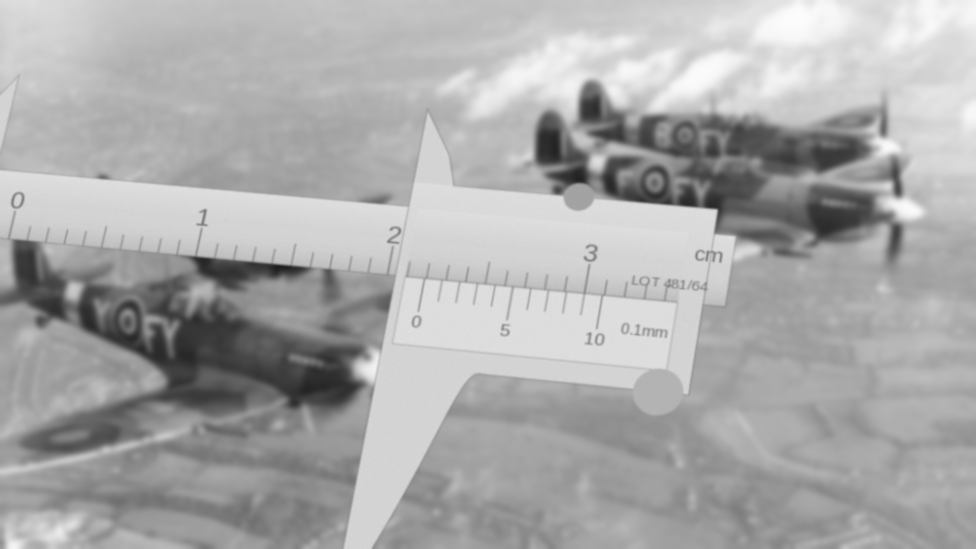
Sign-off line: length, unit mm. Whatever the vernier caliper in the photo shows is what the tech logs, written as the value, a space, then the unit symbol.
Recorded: 21.9 mm
